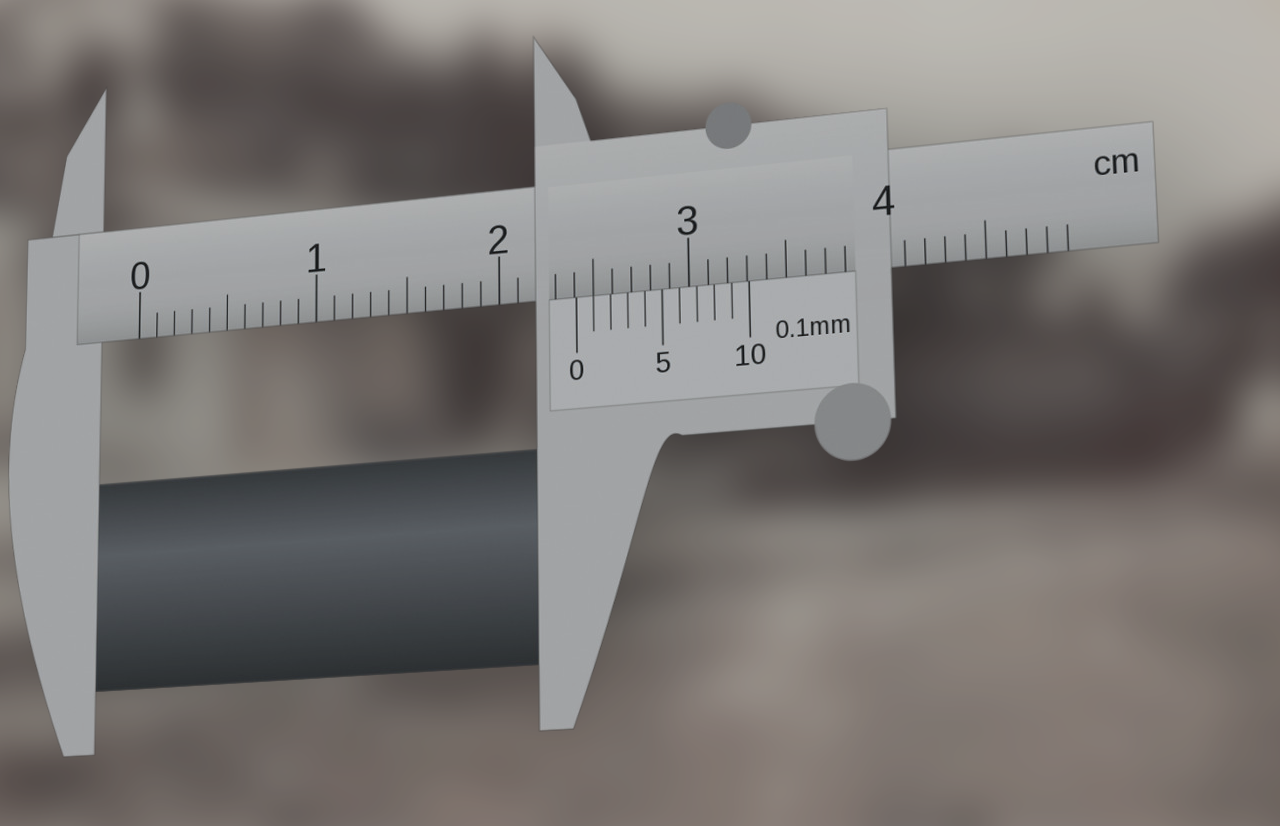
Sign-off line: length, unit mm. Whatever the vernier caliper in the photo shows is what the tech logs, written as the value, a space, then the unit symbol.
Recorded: 24.1 mm
